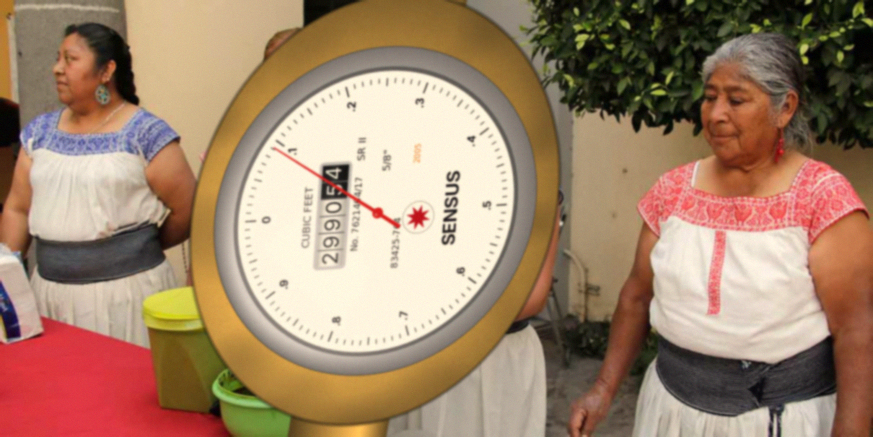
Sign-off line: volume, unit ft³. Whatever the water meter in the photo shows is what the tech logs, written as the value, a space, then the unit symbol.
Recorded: 299054.09 ft³
